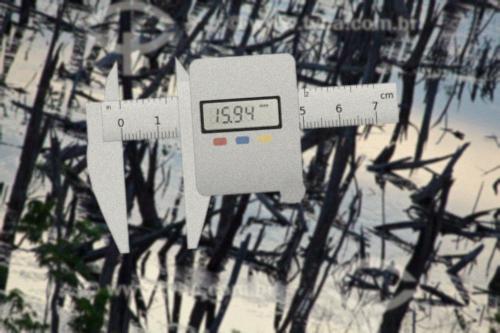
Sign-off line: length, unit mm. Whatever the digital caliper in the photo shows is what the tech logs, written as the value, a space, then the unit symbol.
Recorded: 15.94 mm
